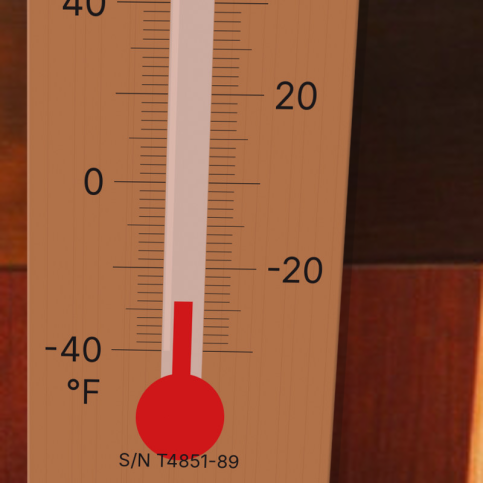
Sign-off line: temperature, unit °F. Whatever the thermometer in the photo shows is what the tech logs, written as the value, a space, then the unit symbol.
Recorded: -28 °F
